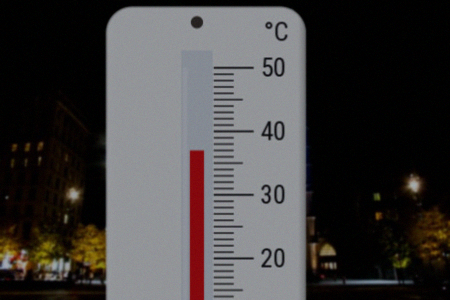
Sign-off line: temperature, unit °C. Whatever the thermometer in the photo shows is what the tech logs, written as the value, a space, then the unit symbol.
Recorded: 37 °C
